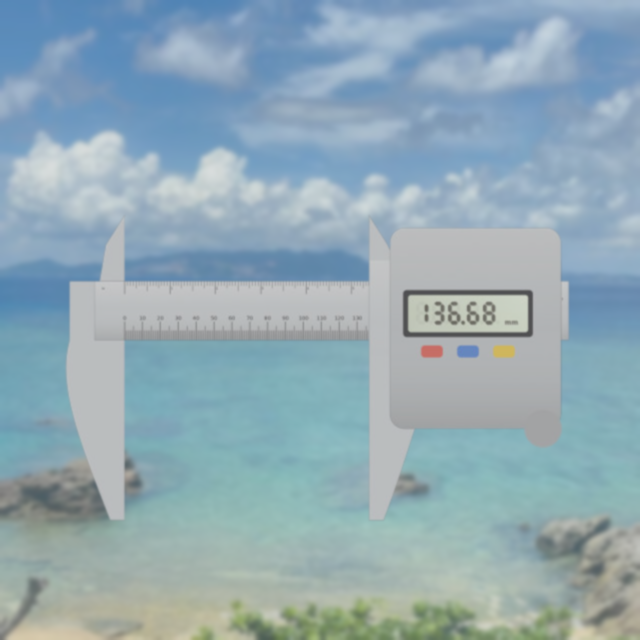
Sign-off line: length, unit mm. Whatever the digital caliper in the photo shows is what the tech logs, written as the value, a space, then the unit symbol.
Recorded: 136.68 mm
